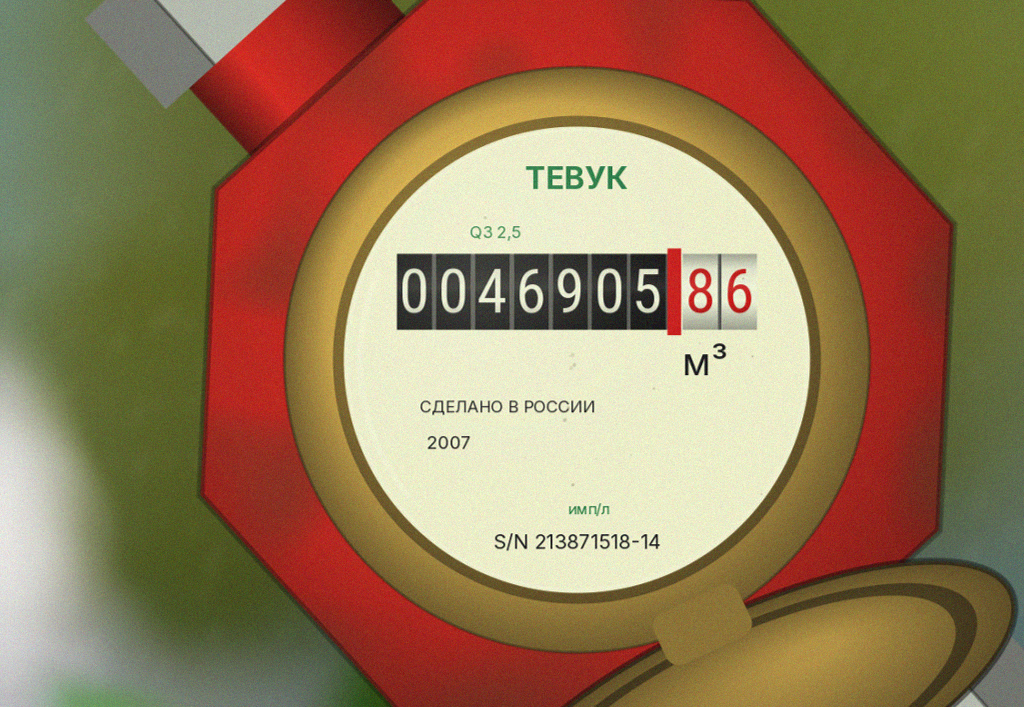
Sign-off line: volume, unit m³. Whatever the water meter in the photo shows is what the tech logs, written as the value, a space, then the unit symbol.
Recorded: 46905.86 m³
